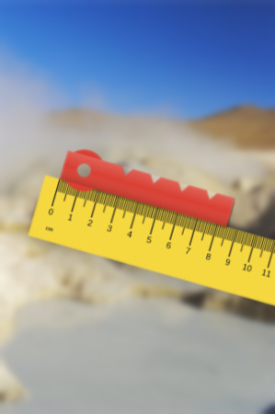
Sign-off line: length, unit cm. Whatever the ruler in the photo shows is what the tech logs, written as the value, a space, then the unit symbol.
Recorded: 8.5 cm
